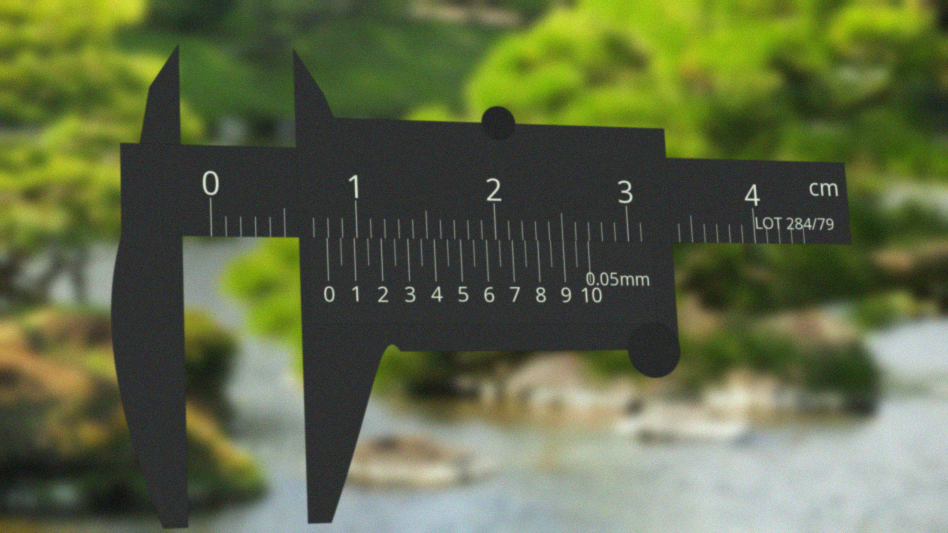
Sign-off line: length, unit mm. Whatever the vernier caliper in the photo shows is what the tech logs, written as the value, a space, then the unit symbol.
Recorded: 7.9 mm
